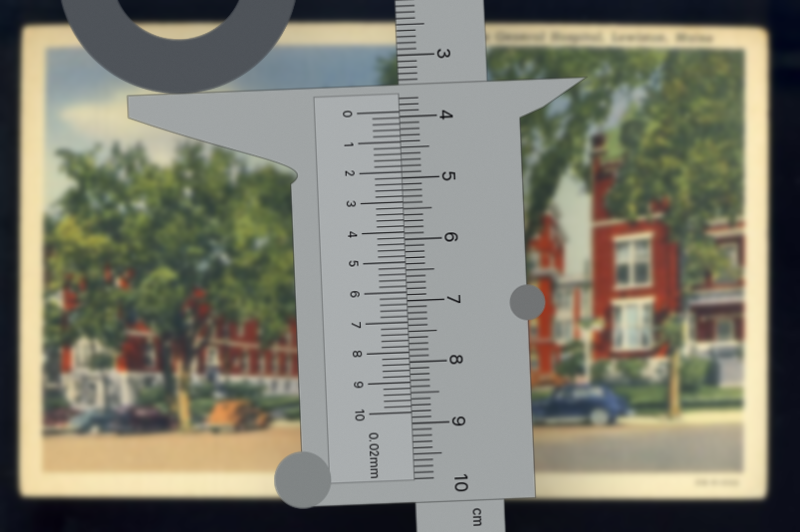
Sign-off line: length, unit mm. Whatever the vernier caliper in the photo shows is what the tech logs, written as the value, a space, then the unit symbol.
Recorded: 39.2 mm
